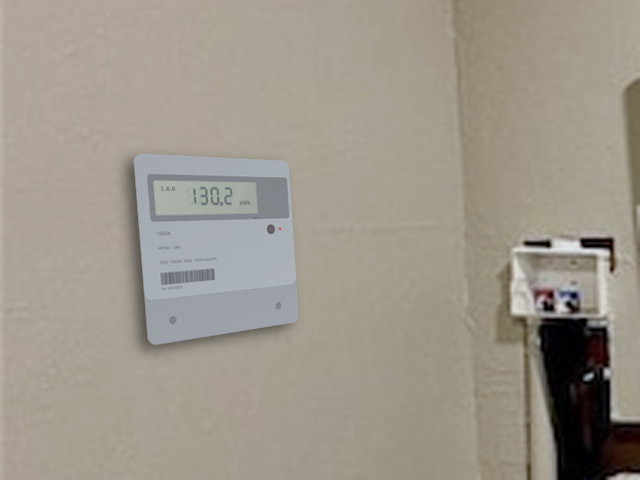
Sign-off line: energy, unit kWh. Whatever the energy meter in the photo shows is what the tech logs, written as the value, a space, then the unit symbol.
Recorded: 130.2 kWh
